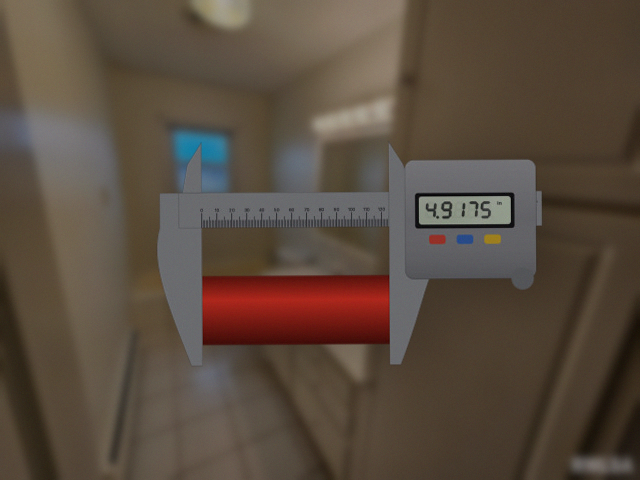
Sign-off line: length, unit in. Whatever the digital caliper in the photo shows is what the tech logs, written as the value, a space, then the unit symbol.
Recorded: 4.9175 in
